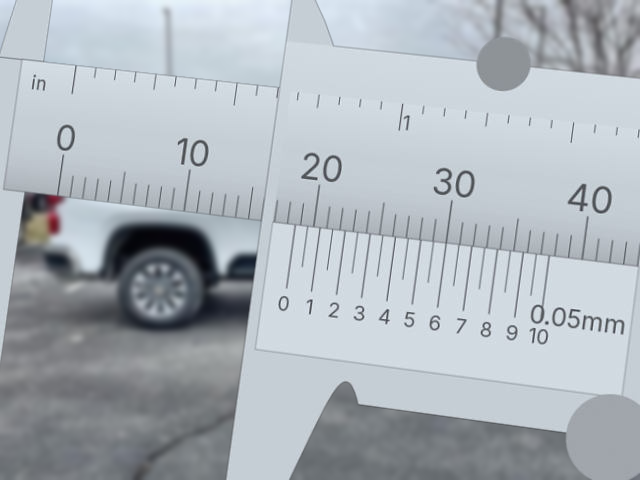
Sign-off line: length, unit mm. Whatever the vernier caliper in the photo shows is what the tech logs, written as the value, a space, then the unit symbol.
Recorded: 18.6 mm
